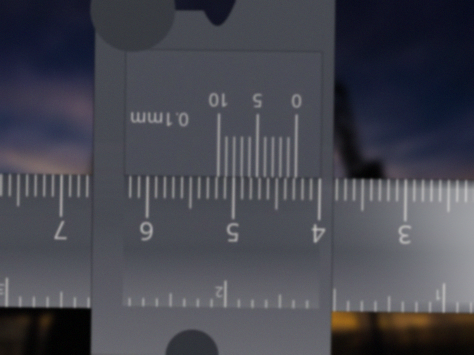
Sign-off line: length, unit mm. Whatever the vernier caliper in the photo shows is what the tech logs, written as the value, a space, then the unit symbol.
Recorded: 42.8 mm
